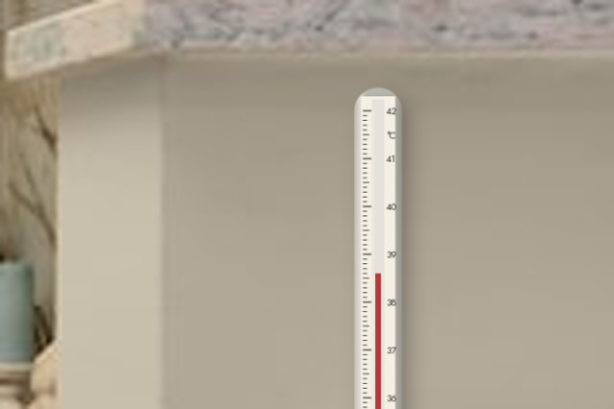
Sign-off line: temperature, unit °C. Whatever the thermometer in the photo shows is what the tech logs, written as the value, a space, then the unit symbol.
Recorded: 38.6 °C
